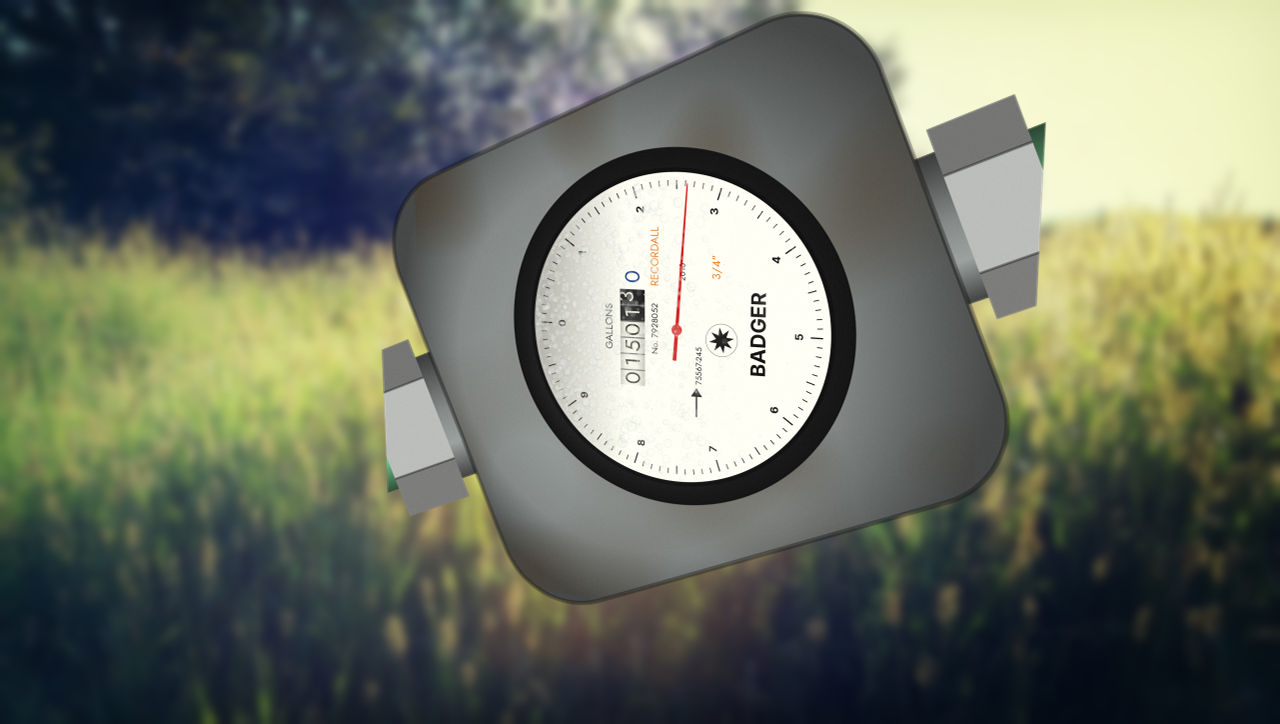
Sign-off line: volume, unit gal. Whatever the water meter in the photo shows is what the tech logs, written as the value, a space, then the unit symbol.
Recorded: 150132.6 gal
